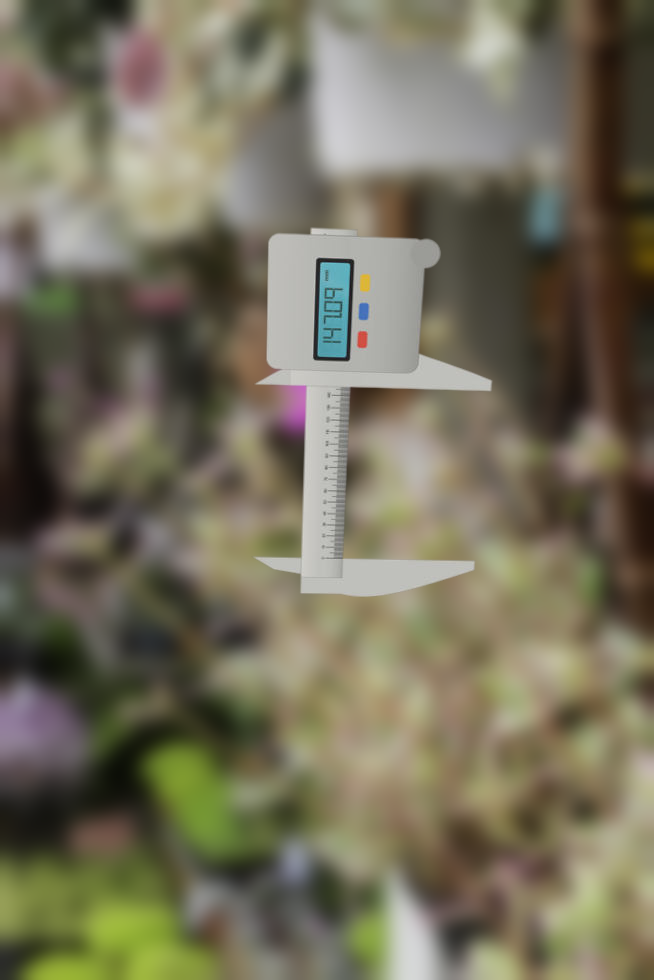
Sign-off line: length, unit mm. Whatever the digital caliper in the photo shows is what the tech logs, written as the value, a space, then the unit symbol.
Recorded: 147.09 mm
